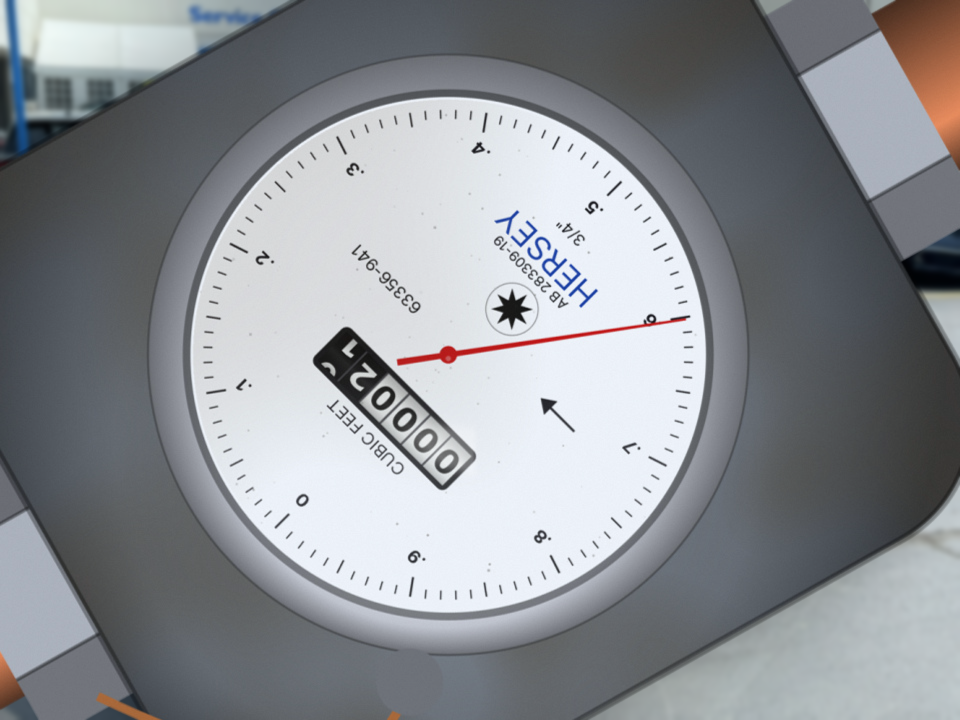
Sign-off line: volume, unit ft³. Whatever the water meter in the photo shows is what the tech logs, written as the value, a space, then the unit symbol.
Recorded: 20.60 ft³
